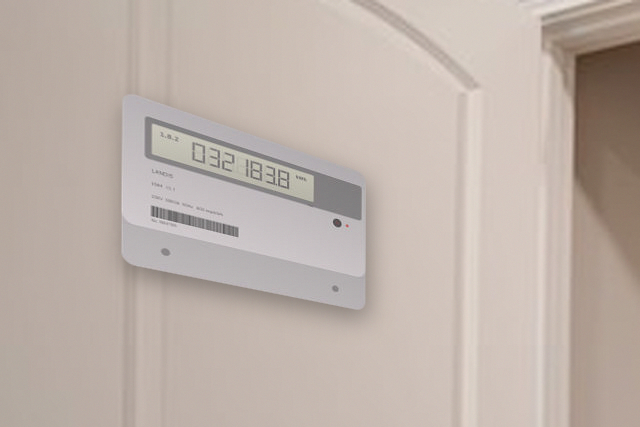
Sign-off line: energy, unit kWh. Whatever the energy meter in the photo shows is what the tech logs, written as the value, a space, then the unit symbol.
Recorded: 32183.8 kWh
